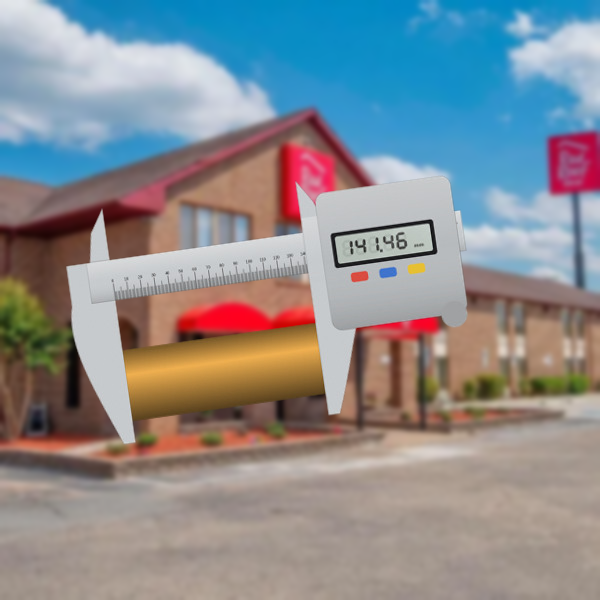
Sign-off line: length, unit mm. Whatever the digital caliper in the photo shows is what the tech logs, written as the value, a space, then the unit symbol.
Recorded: 141.46 mm
